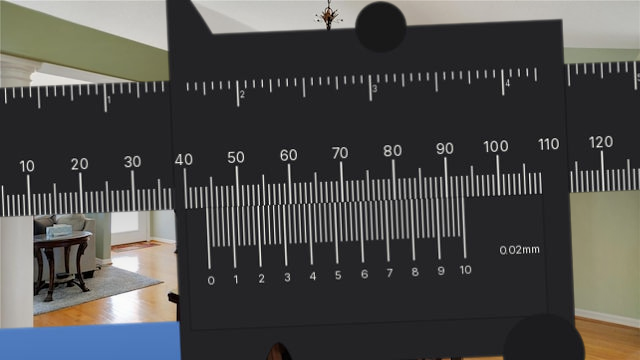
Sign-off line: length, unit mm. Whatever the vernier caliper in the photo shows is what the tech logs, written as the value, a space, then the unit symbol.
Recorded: 44.0 mm
